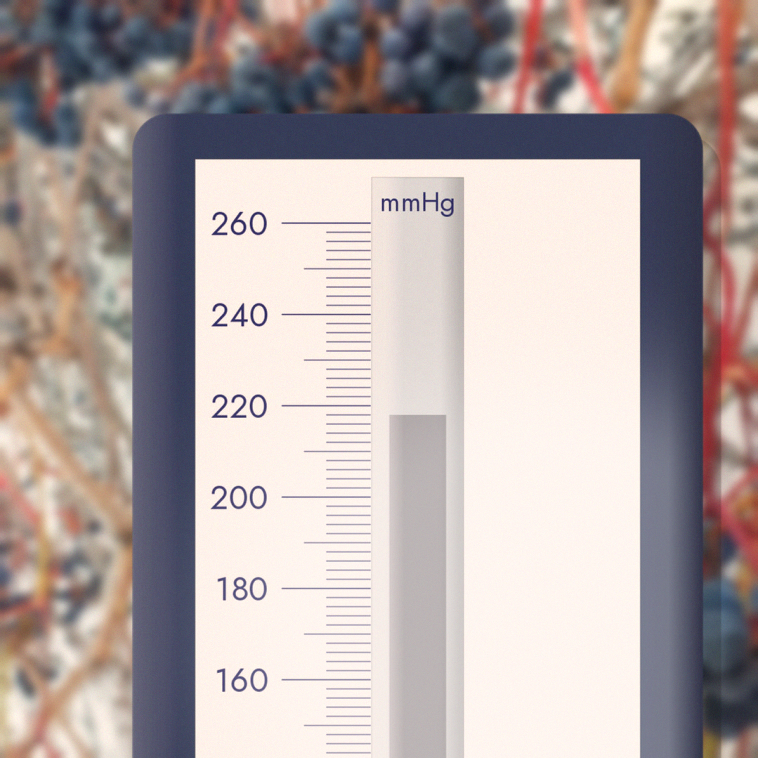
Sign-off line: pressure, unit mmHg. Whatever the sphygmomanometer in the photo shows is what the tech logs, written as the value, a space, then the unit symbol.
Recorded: 218 mmHg
